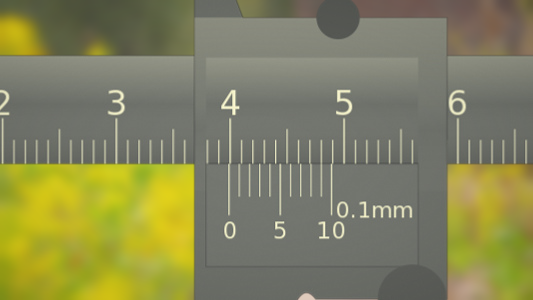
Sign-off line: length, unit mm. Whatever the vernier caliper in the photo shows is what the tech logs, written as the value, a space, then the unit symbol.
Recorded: 39.9 mm
